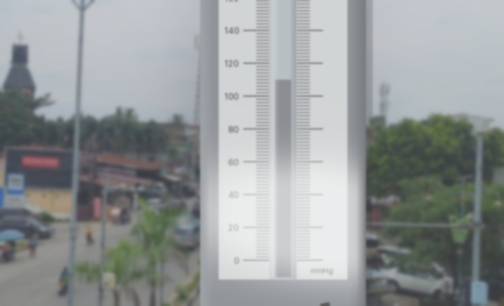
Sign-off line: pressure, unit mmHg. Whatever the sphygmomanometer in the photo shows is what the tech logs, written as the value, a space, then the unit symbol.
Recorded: 110 mmHg
